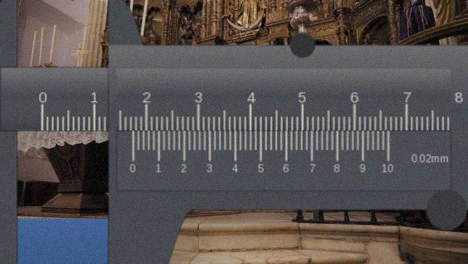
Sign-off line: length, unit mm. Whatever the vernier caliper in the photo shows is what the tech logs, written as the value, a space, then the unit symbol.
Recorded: 17.5 mm
